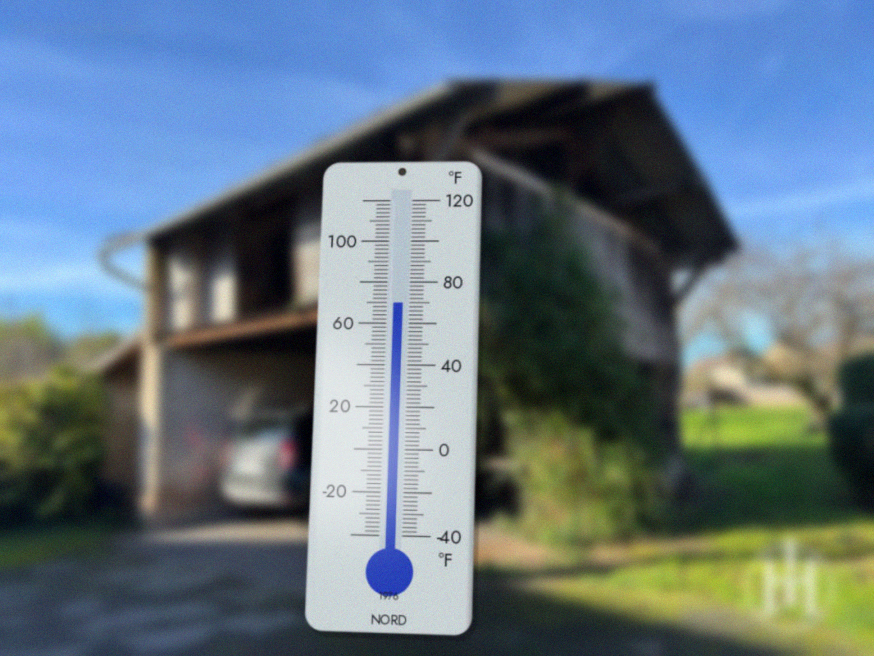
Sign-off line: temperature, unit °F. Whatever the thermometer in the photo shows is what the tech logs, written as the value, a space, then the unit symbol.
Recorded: 70 °F
